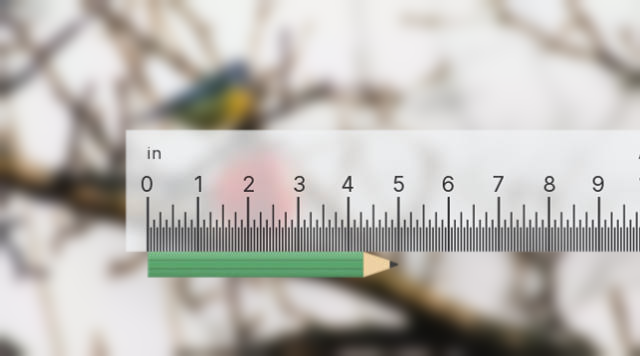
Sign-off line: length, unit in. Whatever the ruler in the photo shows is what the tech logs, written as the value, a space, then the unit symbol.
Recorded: 5 in
